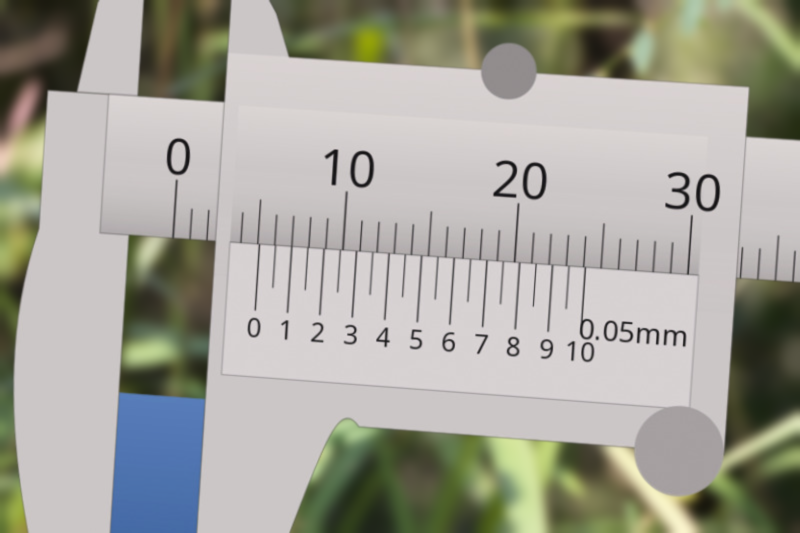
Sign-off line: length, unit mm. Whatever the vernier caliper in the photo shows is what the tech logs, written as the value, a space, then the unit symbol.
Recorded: 5.1 mm
